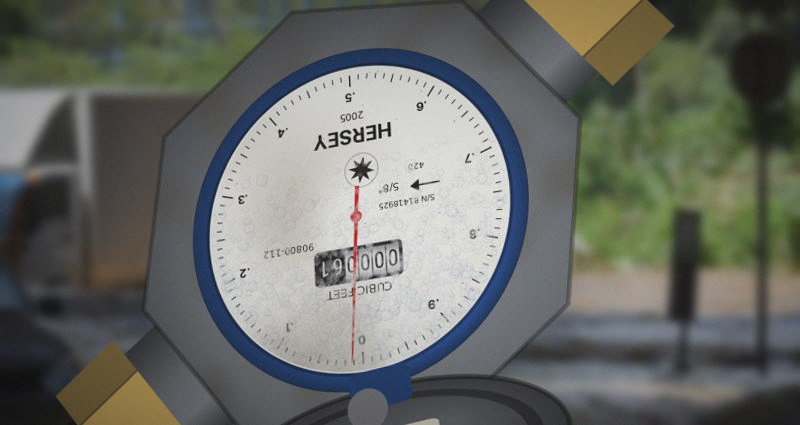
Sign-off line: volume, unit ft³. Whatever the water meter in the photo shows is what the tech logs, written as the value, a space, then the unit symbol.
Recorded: 61.01 ft³
